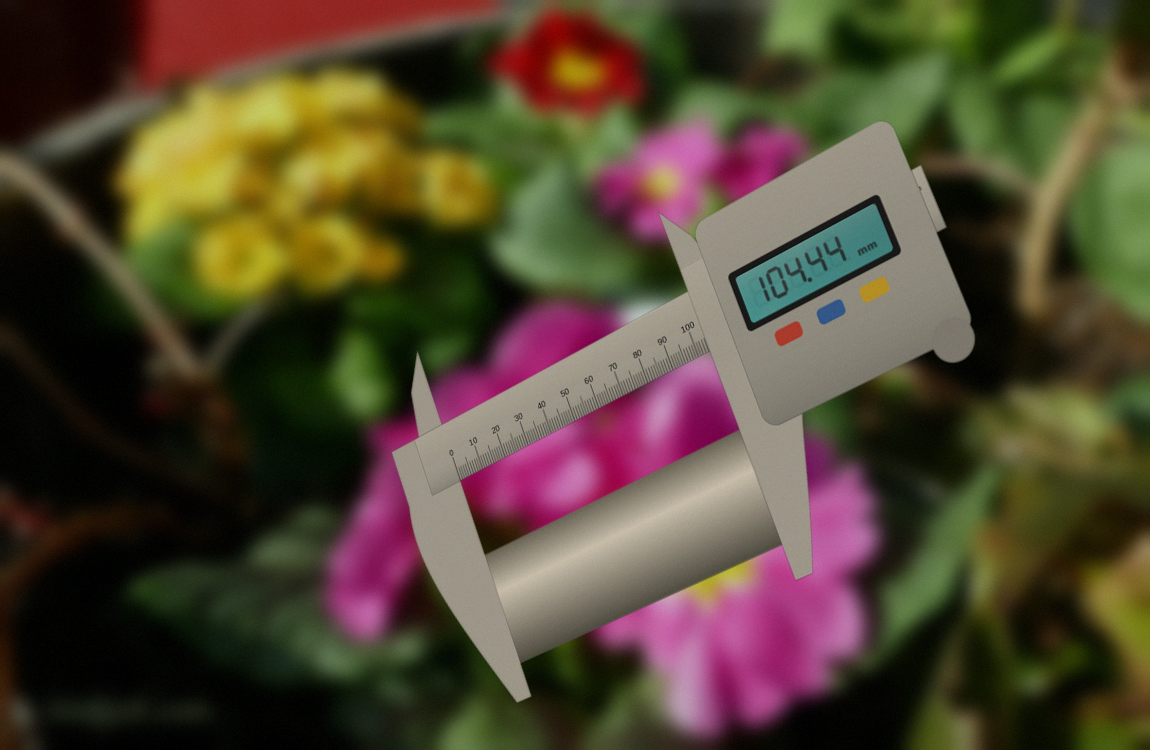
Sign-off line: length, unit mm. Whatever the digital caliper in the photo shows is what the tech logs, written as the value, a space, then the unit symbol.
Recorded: 104.44 mm
